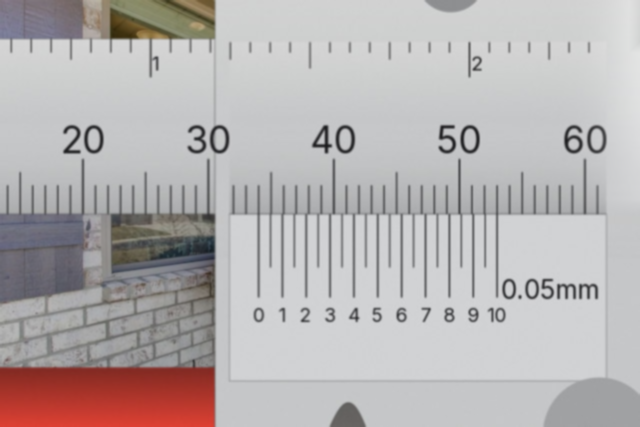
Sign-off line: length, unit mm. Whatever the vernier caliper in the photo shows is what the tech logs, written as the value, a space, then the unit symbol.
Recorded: 34.0 mm
